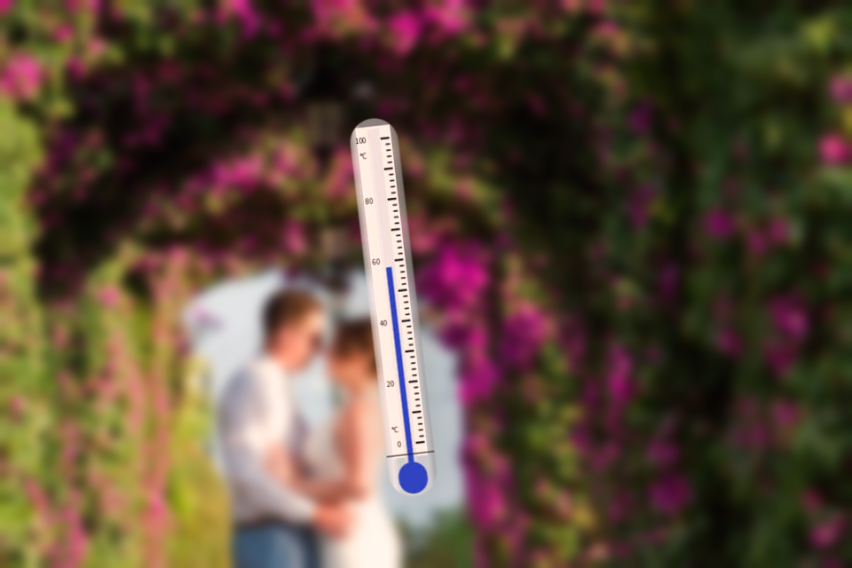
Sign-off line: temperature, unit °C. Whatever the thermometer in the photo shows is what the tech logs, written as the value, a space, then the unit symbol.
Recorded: 58 °C
